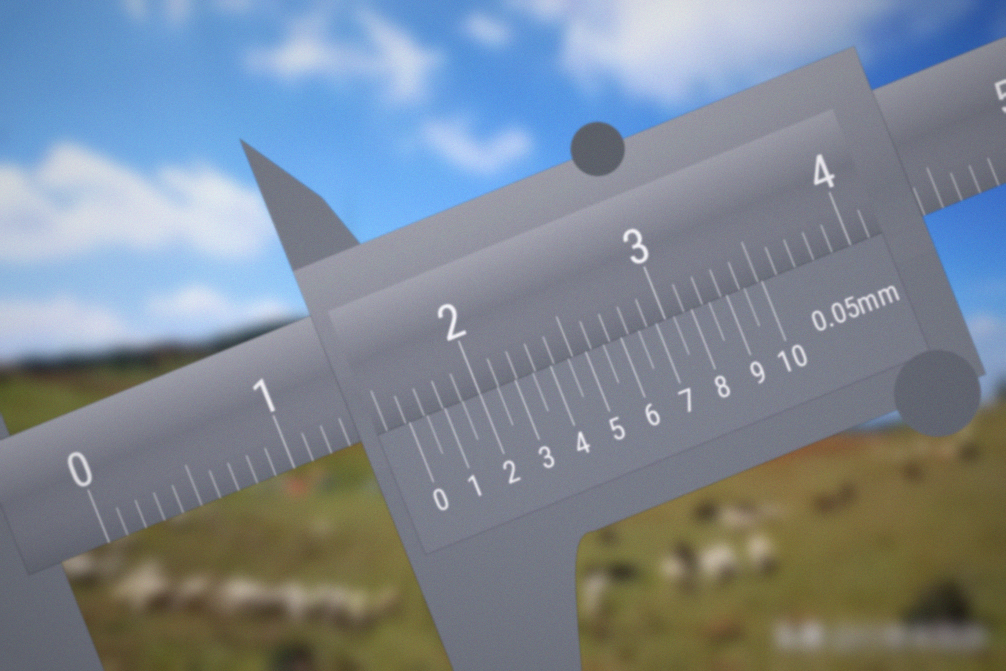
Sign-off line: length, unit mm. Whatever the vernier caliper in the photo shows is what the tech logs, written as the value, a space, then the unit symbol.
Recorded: 16.2 mm
